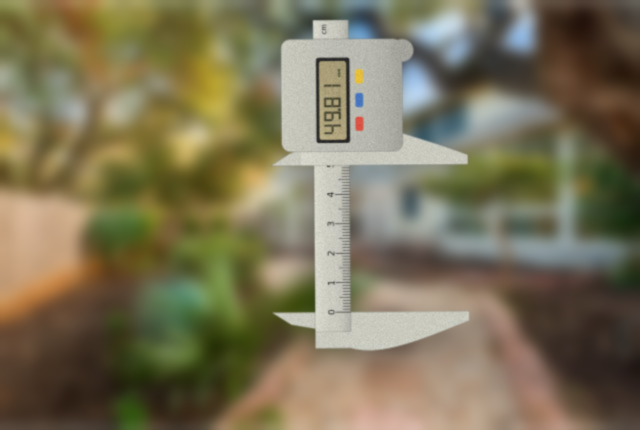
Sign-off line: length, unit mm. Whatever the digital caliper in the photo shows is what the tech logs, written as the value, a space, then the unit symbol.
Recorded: 49.81 mm
